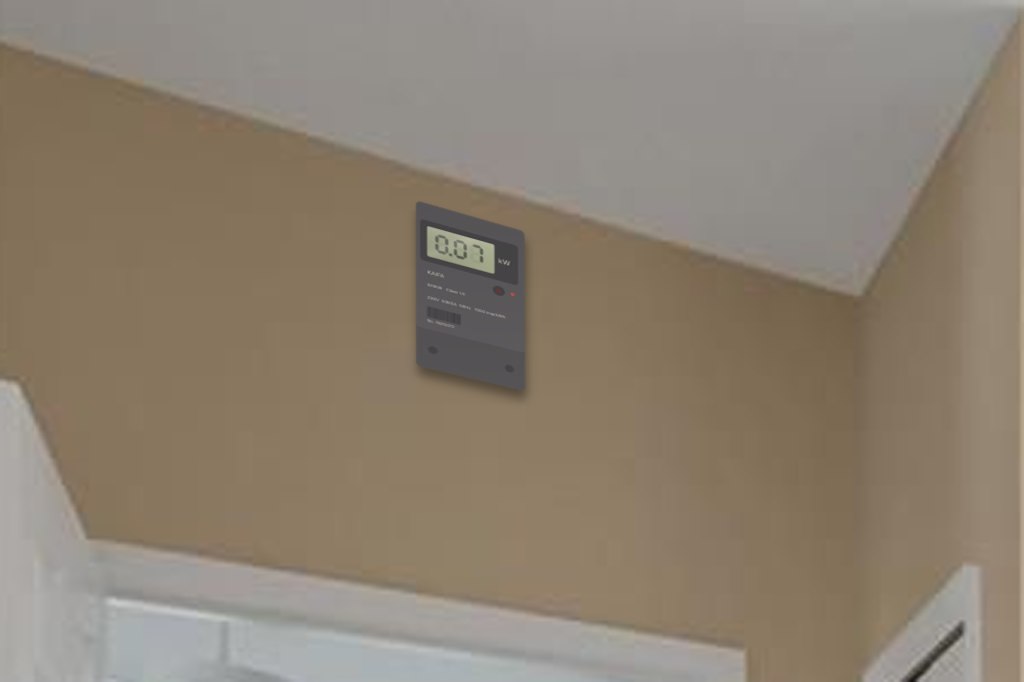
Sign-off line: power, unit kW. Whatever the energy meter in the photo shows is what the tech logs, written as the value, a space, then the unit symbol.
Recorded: 0.07 kW
